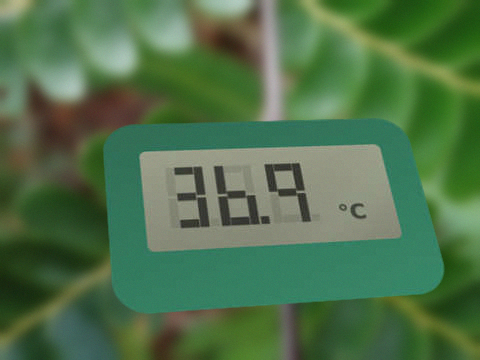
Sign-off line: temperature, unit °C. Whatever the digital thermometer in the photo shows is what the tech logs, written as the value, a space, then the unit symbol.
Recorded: 36.9 °C
